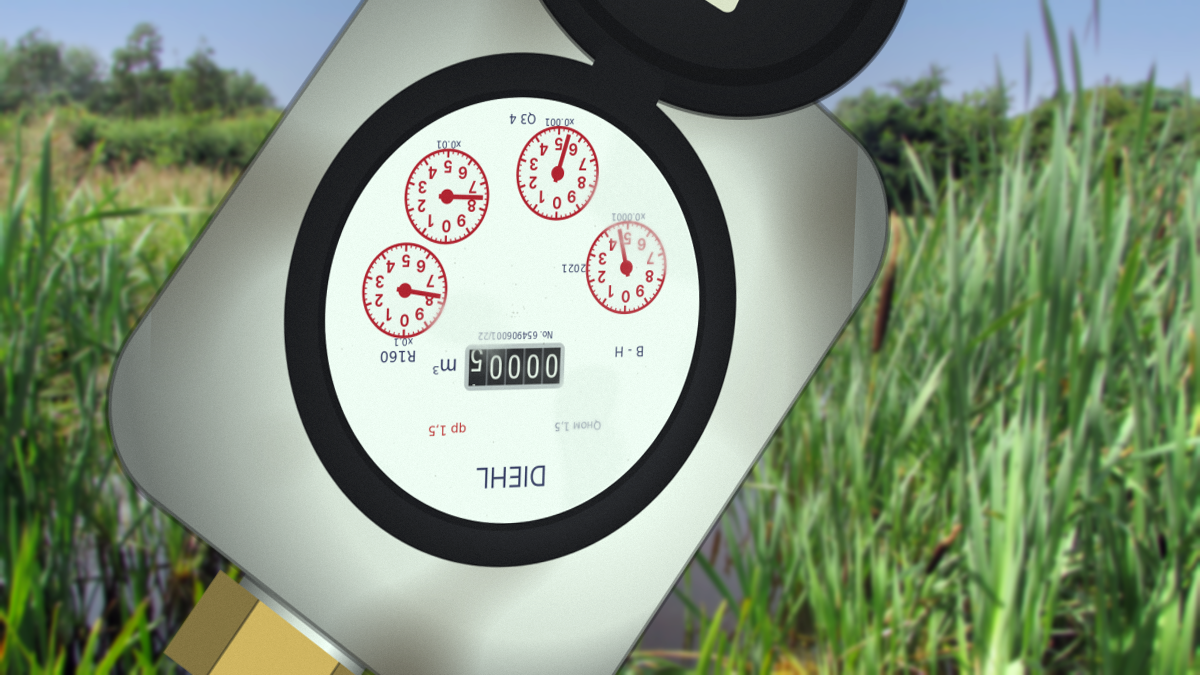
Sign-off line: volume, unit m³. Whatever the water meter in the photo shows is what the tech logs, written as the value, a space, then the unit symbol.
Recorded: 4.7754 m³
